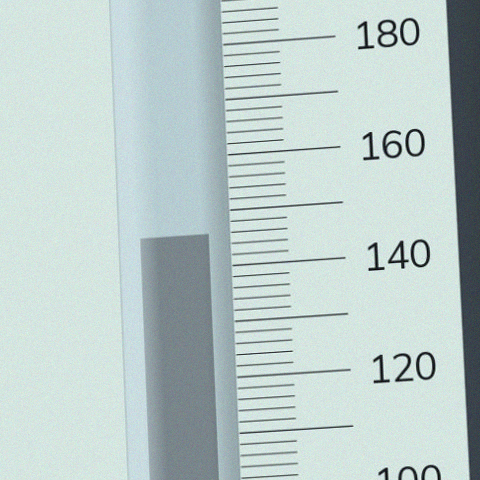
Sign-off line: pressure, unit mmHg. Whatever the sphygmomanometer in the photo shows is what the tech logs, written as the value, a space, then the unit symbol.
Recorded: 146 mmHg
